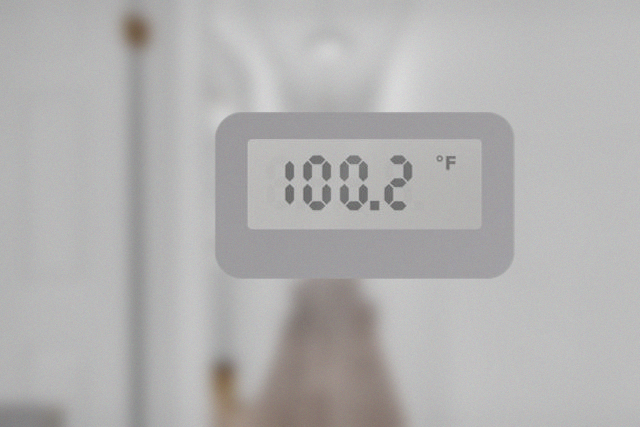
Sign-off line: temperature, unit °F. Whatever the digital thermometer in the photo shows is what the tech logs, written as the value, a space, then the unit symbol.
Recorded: 100.2 °F
